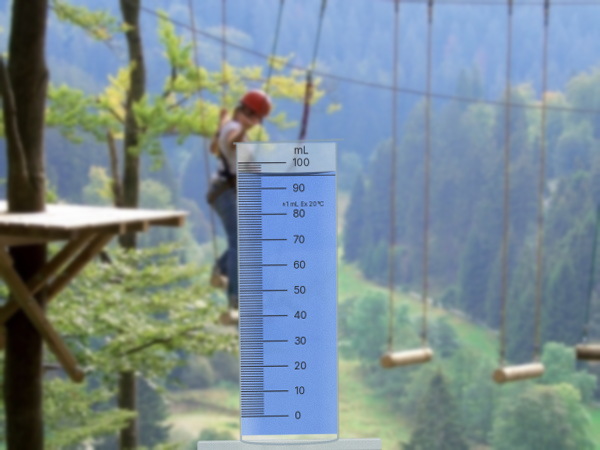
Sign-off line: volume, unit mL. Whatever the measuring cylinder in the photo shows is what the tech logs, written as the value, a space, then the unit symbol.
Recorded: 95 mL
